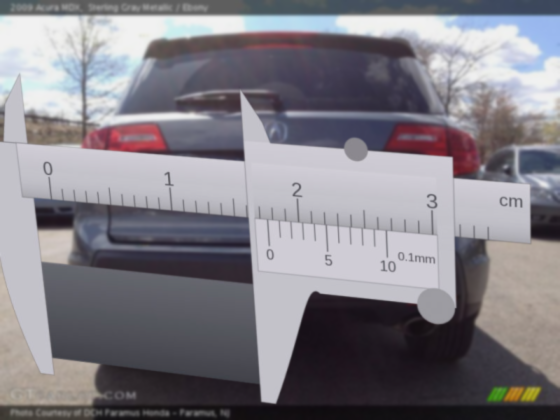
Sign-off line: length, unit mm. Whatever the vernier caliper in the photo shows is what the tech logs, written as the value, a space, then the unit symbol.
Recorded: 17.6 mm
